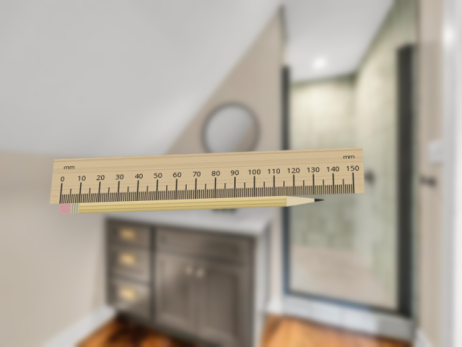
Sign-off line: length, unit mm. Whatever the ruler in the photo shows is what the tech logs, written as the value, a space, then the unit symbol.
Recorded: 135 mm
